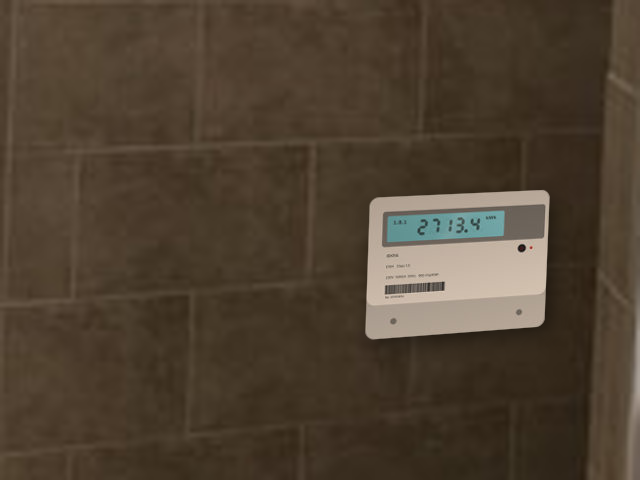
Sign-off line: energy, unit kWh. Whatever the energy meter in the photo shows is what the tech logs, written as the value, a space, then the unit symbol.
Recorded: 2713.4 kWh
